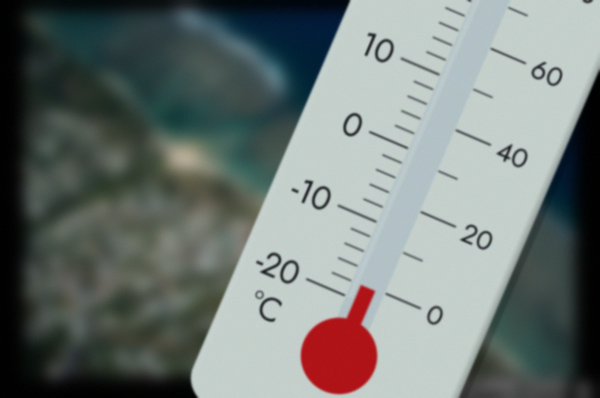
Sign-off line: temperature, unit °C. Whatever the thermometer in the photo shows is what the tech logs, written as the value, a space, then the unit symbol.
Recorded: -18 °C
